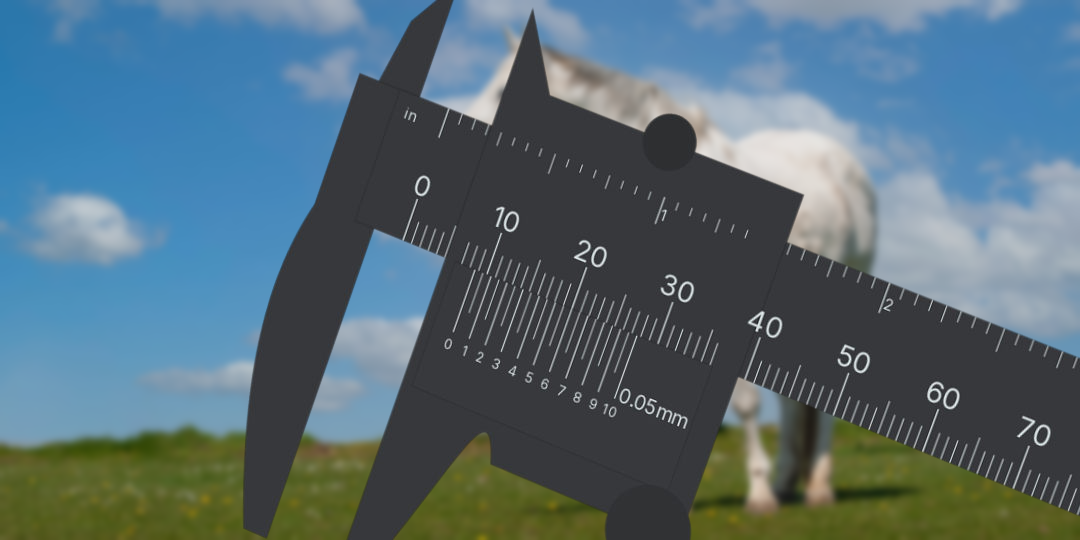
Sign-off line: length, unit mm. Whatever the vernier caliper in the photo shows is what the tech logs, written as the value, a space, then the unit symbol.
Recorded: 8.6 mm
